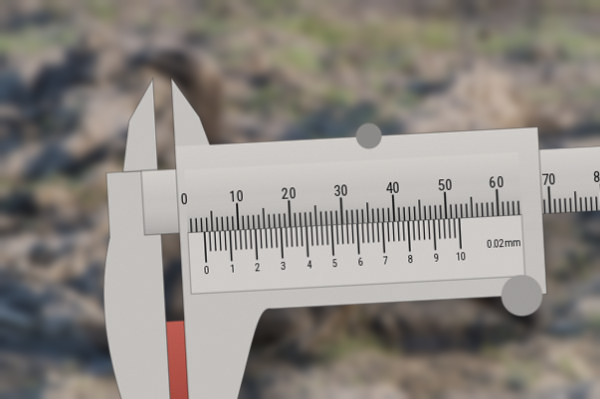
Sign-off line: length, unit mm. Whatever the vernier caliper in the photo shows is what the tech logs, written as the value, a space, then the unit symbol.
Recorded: 3.5 mm
